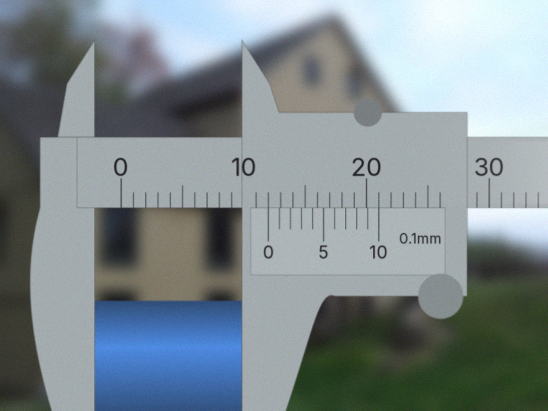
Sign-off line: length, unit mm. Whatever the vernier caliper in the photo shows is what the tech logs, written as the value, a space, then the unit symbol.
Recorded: 12.0 mm
